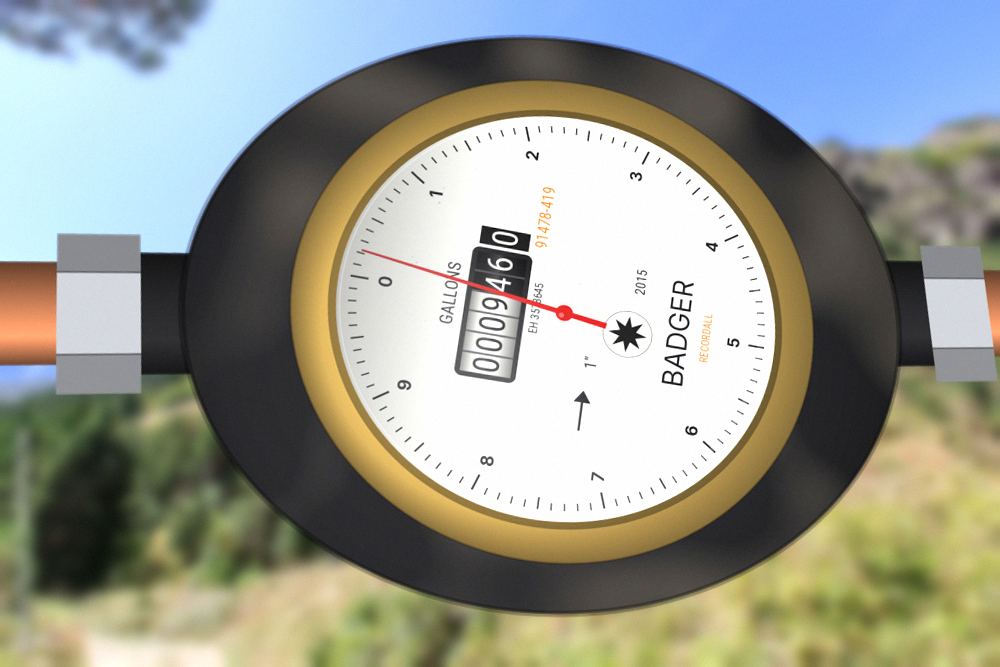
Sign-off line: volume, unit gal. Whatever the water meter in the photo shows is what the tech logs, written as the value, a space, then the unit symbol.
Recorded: 9460.2 gal
